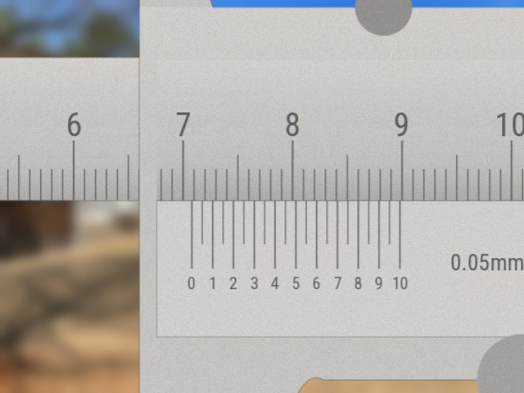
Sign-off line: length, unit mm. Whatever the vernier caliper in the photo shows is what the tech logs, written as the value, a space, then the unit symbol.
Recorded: 70.8 mm
